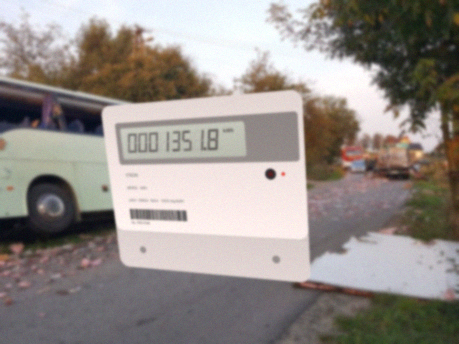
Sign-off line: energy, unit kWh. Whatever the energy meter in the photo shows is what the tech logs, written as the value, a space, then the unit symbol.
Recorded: 1351.8 kWh
